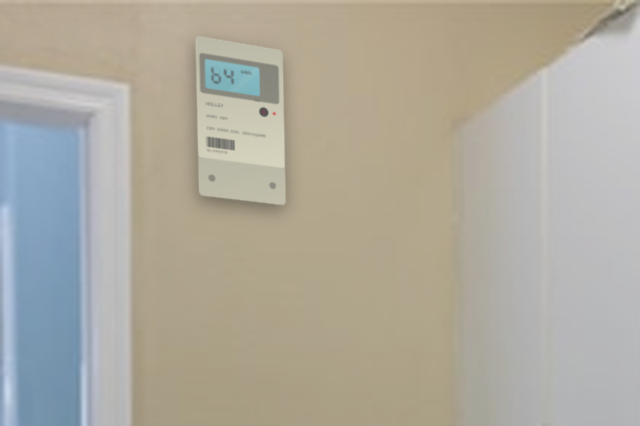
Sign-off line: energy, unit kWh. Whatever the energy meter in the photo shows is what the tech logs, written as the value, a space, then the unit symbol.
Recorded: 64 kWh
